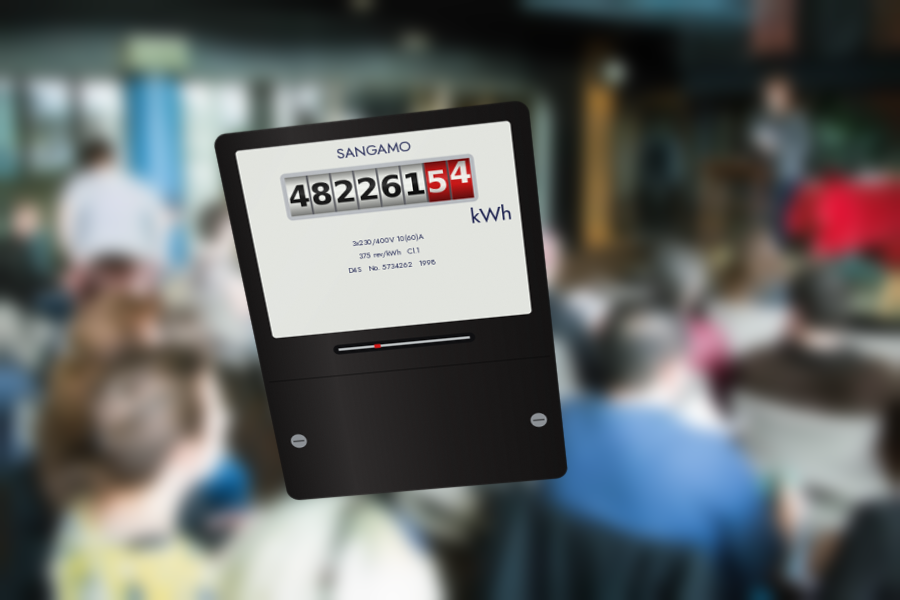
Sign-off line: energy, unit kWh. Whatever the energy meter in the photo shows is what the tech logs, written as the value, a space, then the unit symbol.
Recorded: 482261.54 kWh
